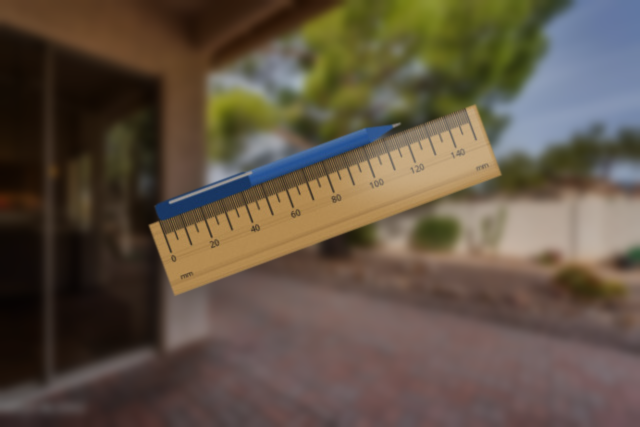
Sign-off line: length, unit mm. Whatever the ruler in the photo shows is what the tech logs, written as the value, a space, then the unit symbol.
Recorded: 120 mm
